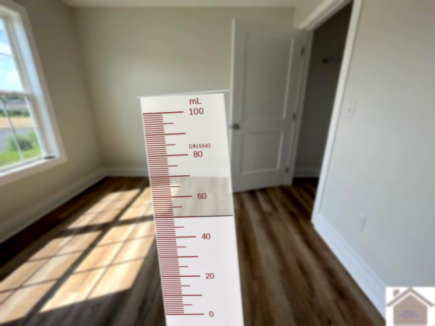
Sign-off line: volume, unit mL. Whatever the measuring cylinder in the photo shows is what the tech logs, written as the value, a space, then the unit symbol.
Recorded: 50 mL
